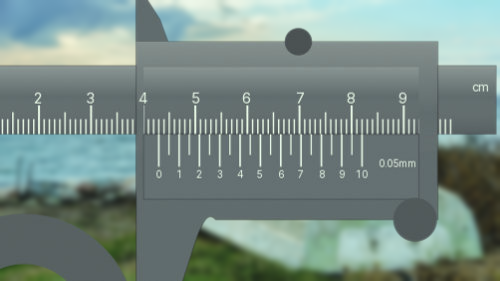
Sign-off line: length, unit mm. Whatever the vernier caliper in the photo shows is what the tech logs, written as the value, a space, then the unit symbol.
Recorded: 43.0 mm
